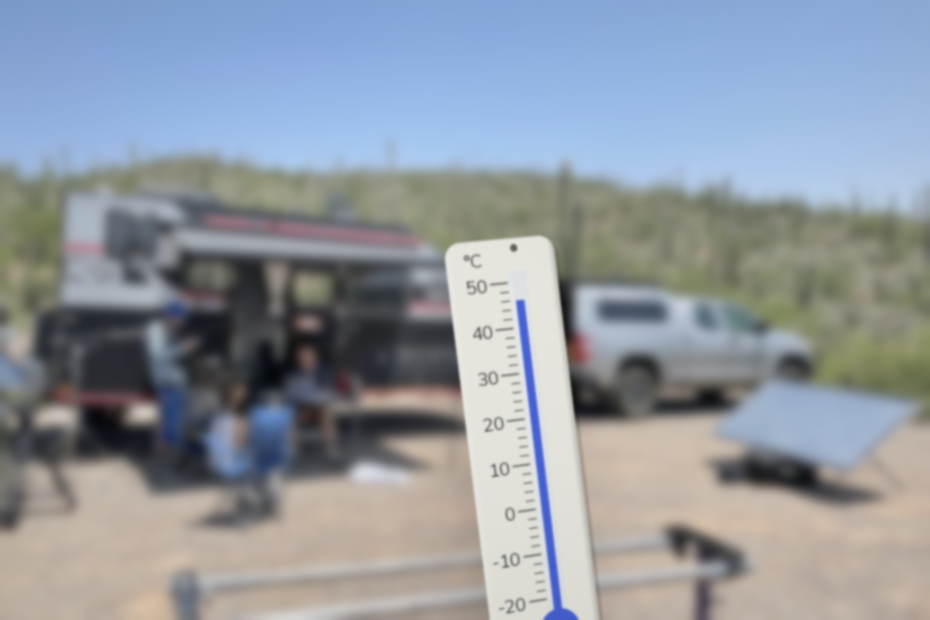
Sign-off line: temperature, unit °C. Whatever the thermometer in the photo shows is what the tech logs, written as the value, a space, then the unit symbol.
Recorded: 46 °C
